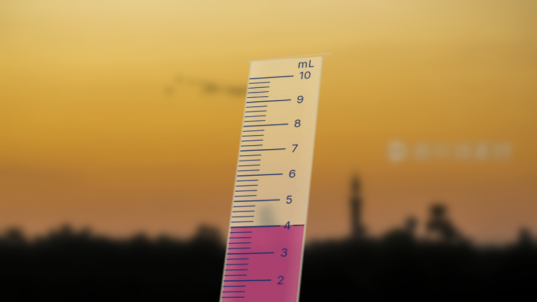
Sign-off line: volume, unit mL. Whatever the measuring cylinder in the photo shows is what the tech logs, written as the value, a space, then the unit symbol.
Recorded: 4 mL
